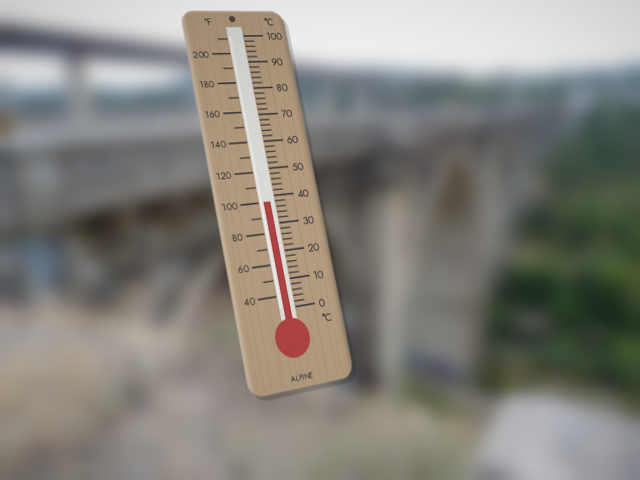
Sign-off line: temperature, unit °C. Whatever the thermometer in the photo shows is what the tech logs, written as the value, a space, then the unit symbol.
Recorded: 38 °C
